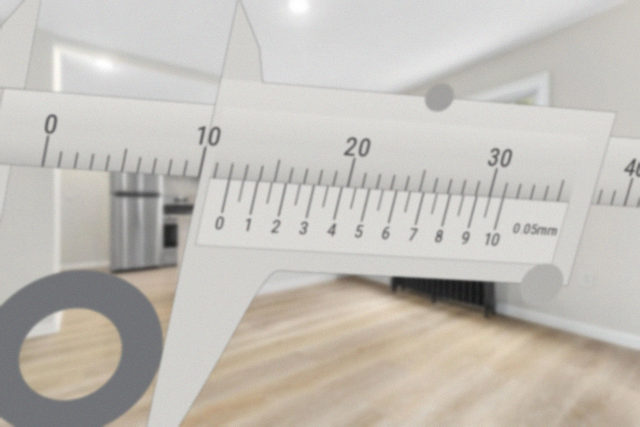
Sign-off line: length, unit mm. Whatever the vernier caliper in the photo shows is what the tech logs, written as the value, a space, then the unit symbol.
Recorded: 12.0 mm
